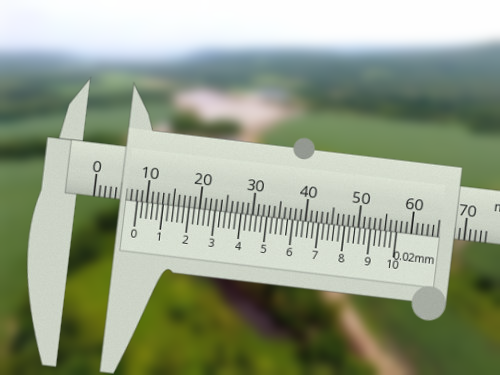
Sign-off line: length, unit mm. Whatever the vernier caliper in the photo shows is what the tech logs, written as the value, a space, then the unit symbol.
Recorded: 8.2 mm
